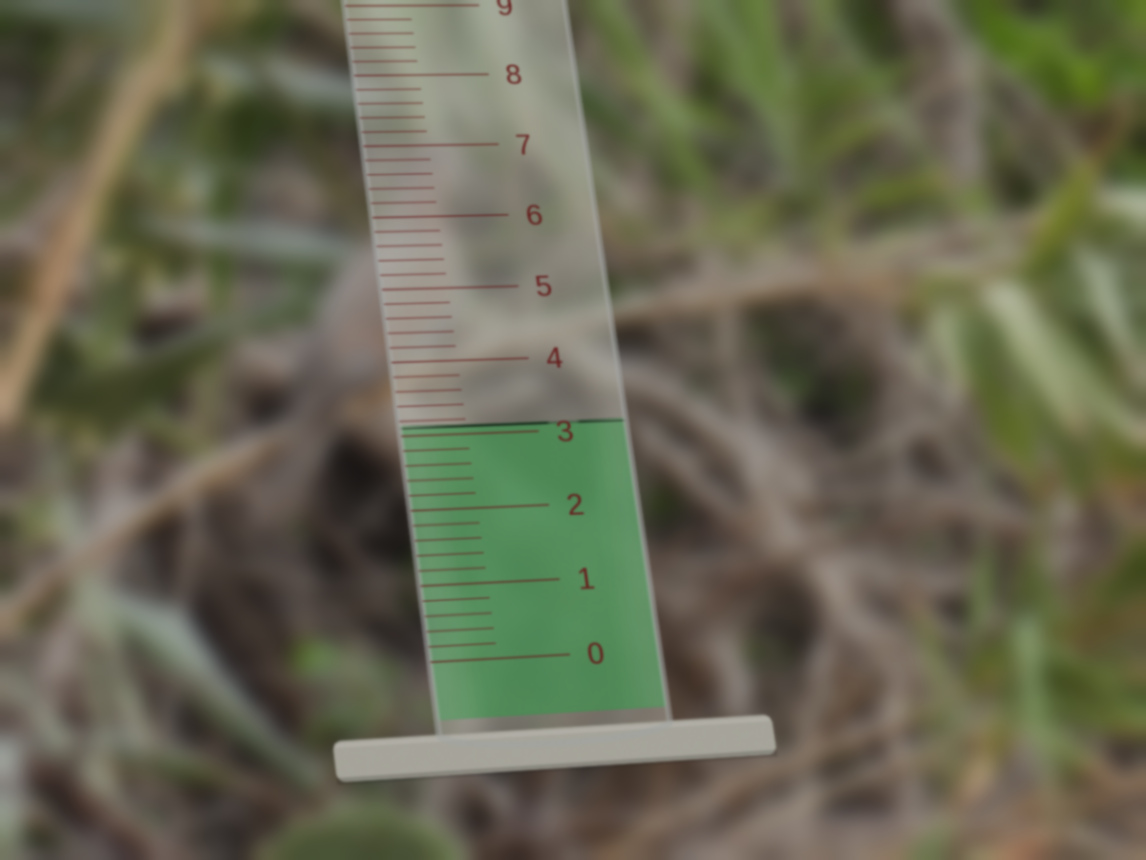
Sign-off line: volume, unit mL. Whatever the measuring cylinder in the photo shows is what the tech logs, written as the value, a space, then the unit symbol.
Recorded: 3.1 mL
